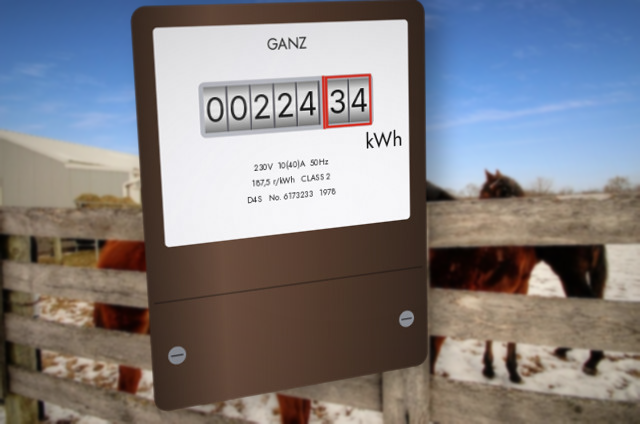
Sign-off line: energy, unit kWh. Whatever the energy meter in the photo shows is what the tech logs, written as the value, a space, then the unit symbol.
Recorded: 224.34 kWh
